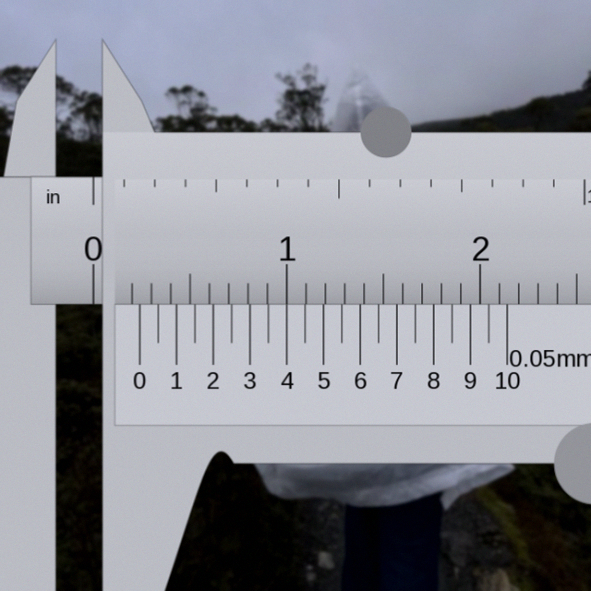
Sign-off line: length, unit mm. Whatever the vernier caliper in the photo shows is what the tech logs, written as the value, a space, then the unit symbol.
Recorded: 2.4 mm
